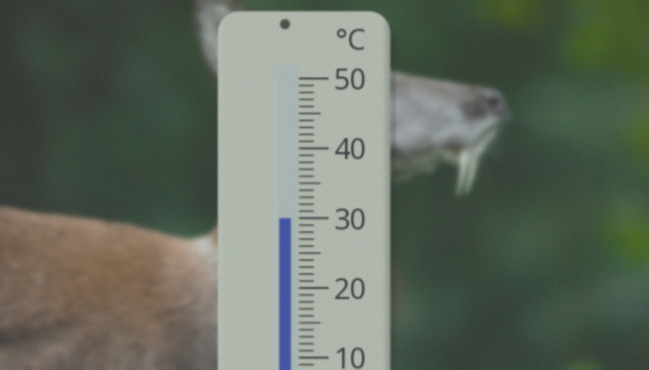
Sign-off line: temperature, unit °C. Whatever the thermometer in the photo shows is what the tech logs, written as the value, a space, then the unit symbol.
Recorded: 30 °C
